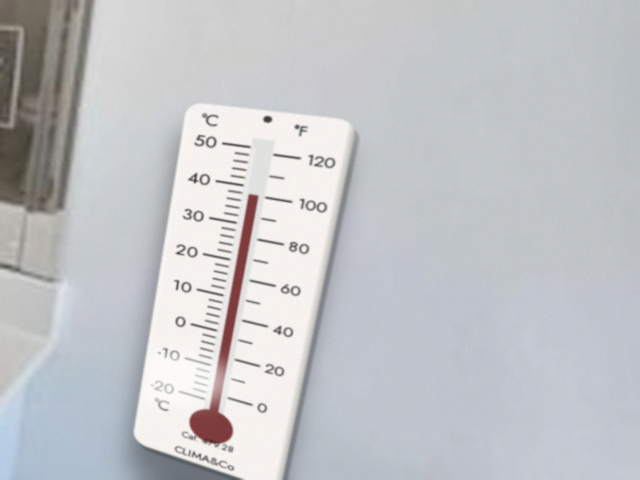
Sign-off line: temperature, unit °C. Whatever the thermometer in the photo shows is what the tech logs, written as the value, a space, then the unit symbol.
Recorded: 38 °C
